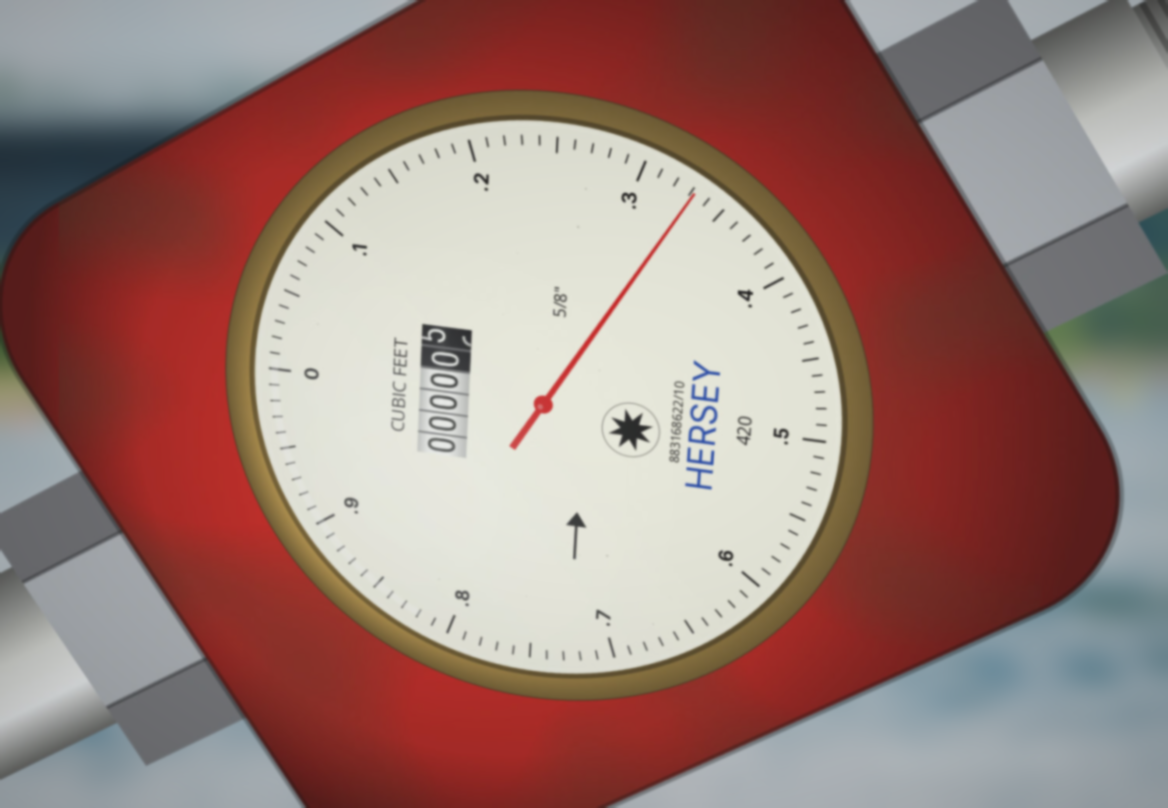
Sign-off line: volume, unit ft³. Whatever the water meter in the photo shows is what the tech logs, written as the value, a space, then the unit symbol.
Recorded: 5.33 ft³
